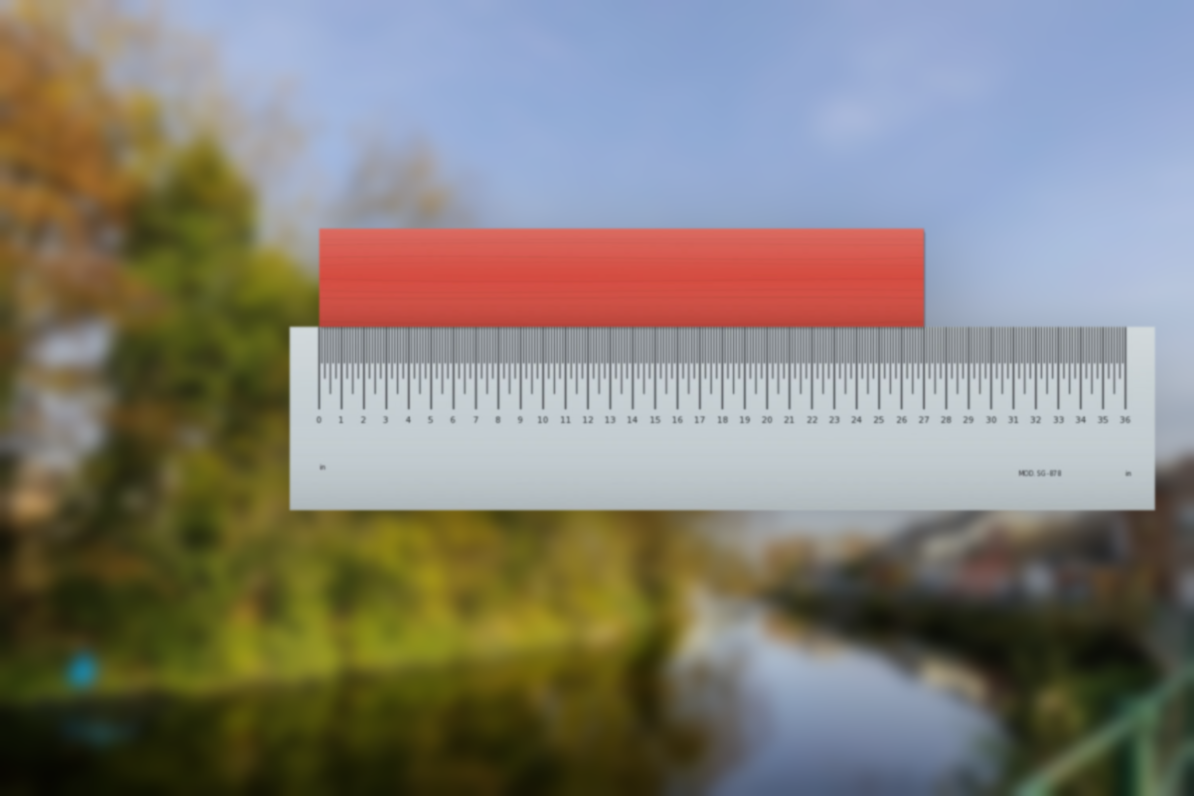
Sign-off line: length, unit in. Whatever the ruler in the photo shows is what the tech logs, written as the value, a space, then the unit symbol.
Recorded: 27 in
